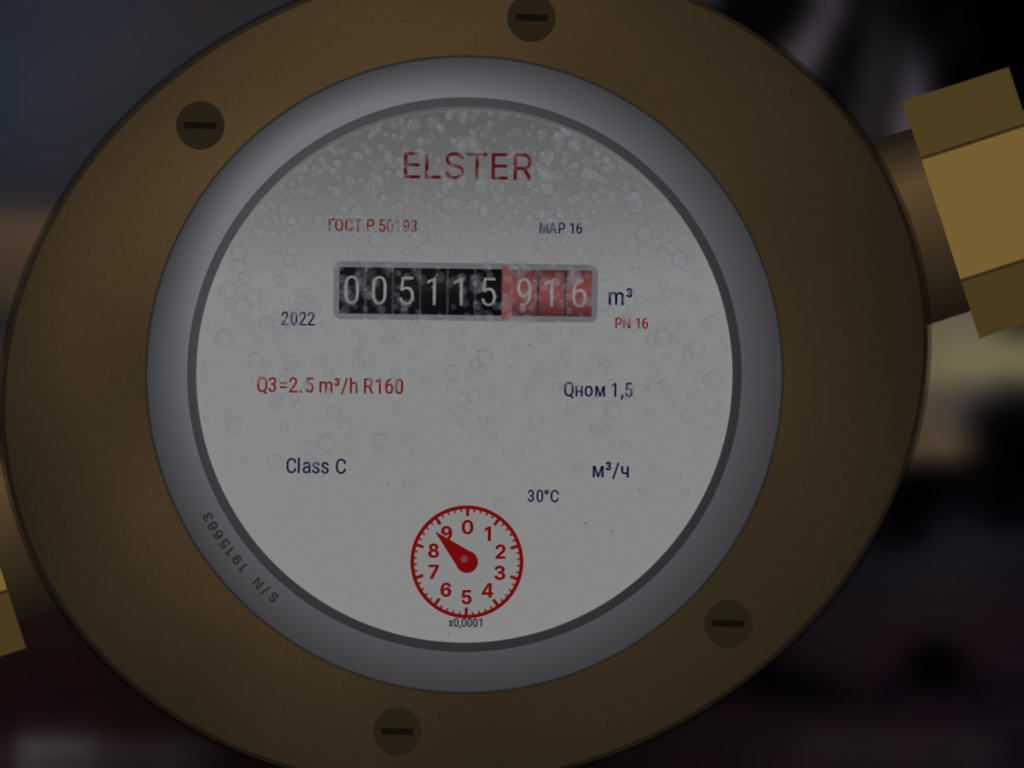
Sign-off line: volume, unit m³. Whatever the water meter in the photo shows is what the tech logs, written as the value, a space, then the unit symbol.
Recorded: 5115.9168 m³
